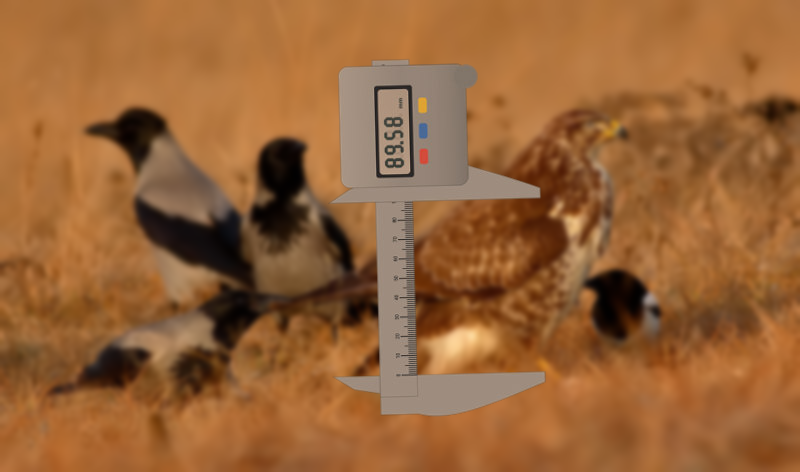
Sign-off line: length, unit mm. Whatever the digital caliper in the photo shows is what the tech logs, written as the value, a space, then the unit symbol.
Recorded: 89.58 mm
